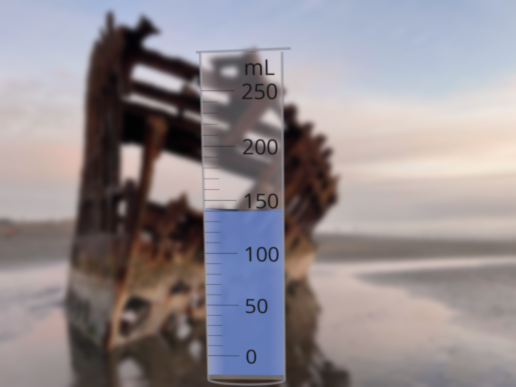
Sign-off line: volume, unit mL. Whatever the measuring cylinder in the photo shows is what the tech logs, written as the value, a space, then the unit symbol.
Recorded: 140 mL
